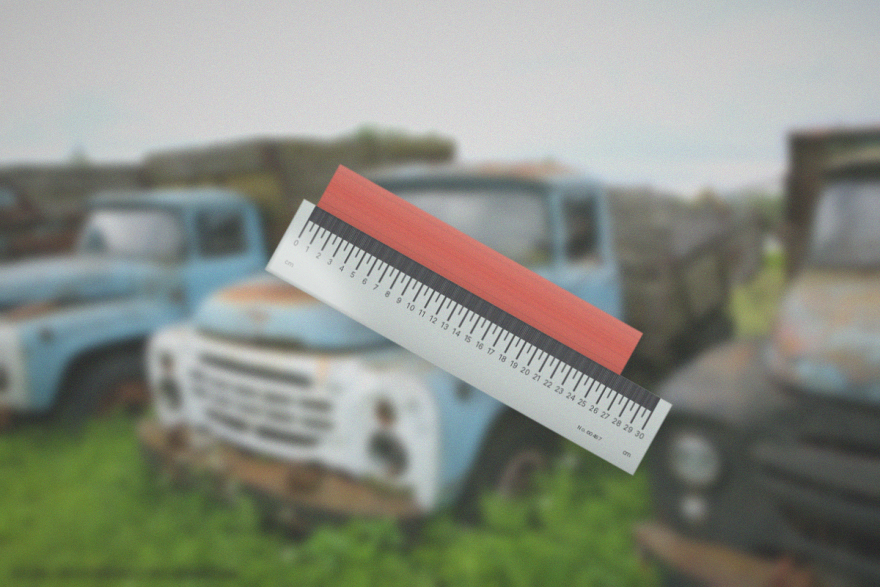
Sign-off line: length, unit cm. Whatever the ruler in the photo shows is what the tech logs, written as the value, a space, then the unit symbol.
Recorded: 26.5 cm
